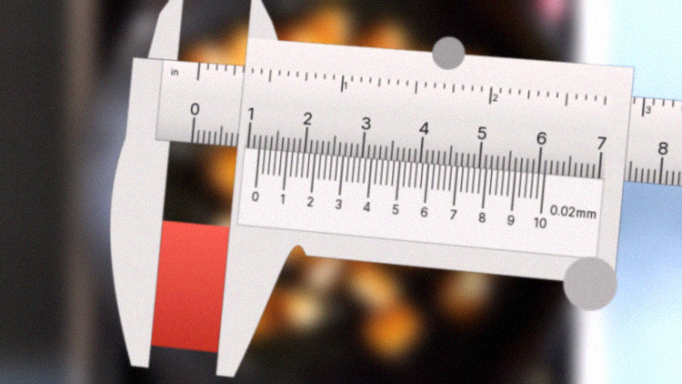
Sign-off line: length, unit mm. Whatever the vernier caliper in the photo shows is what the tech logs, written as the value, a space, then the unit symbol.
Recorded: 12.0 mm
